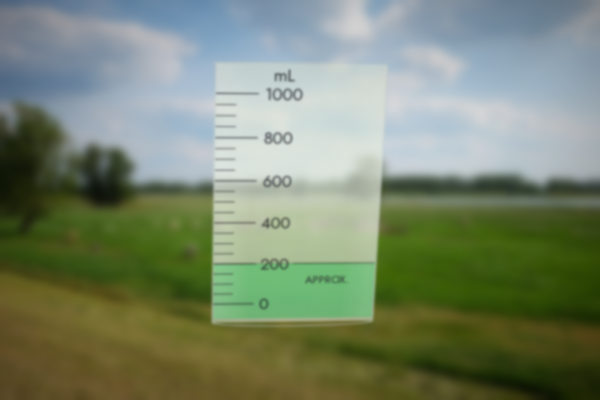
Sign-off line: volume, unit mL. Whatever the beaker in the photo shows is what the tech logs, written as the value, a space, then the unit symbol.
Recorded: 200 mL
